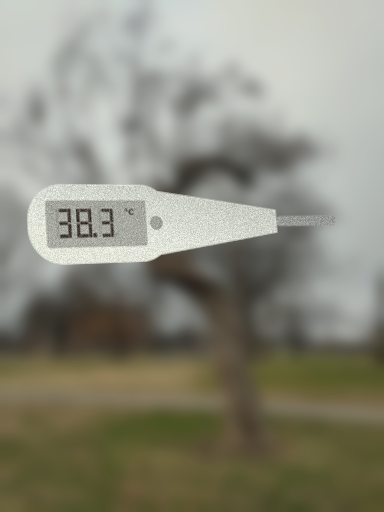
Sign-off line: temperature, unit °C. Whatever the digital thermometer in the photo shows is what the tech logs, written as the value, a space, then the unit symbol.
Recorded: 38.3 °C
